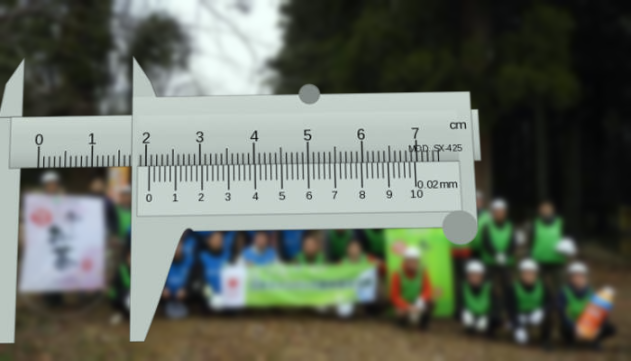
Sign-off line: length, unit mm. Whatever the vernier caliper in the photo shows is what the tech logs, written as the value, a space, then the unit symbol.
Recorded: 20.6 mm
